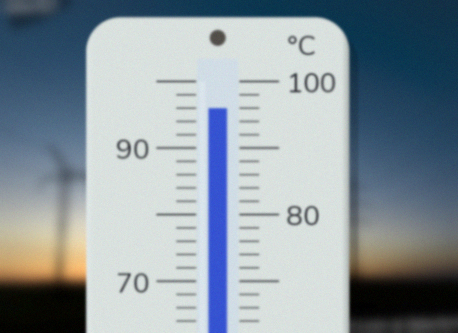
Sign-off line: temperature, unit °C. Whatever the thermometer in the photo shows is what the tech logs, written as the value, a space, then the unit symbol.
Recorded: 96 °C
